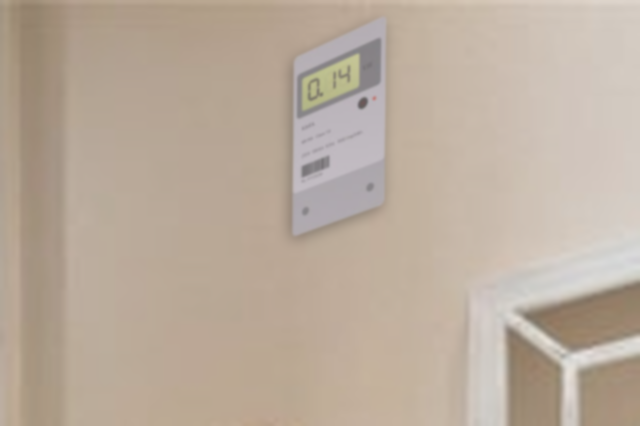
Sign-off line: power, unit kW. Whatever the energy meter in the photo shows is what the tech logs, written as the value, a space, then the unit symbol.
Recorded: 0.14 kW
